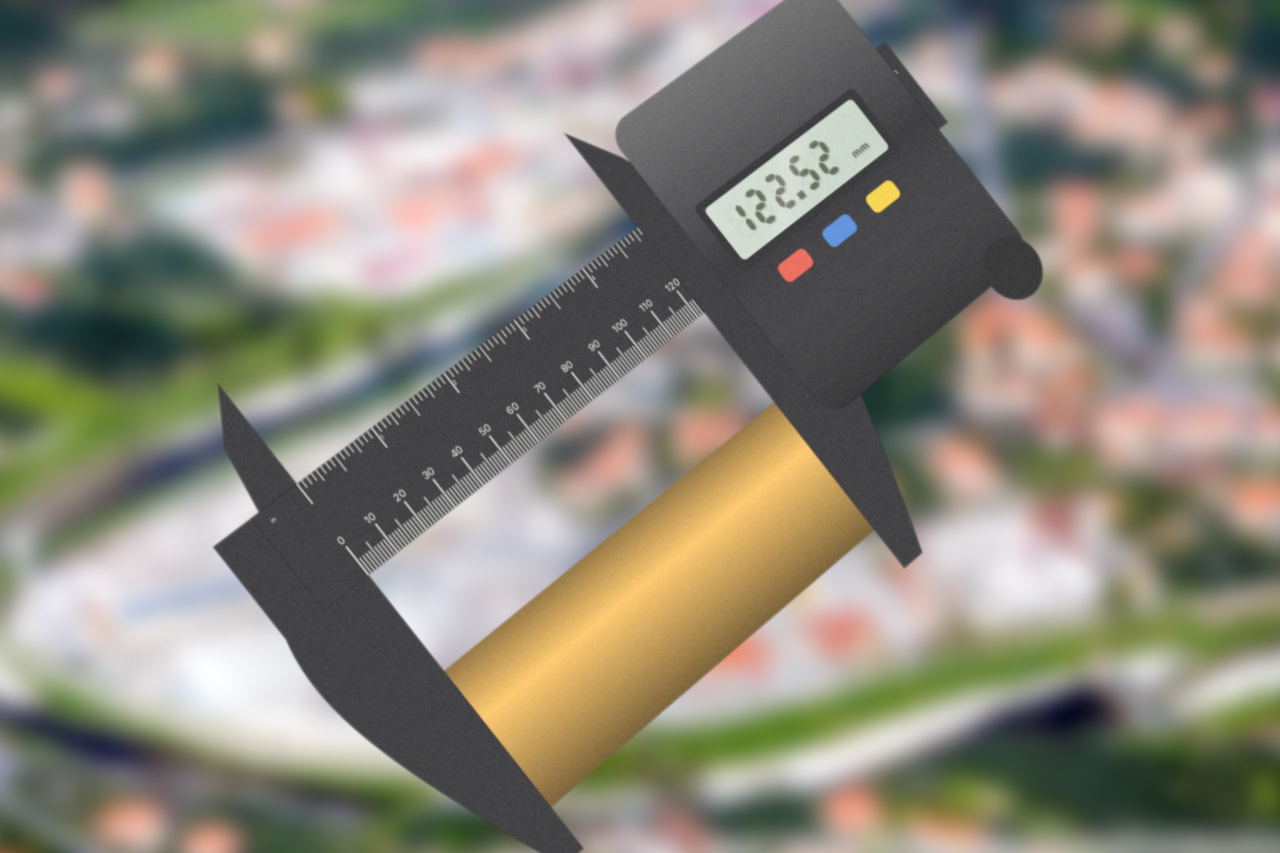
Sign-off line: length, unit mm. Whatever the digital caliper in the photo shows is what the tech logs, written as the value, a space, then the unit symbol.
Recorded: 122.52 mm
